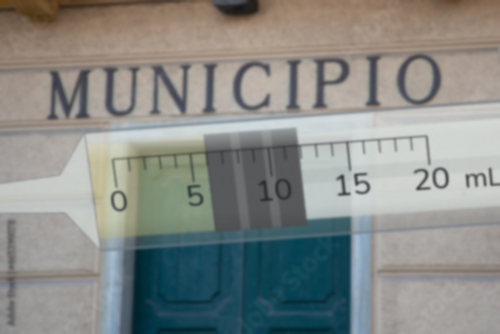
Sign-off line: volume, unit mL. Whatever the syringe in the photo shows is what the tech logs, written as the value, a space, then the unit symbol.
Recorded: 6 mL
